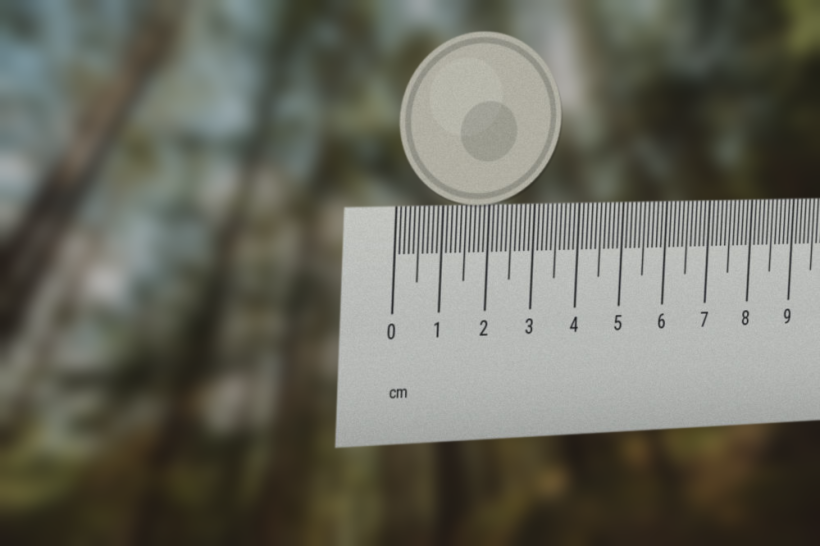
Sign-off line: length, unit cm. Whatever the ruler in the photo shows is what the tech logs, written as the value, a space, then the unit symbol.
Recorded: 3.5 cm
